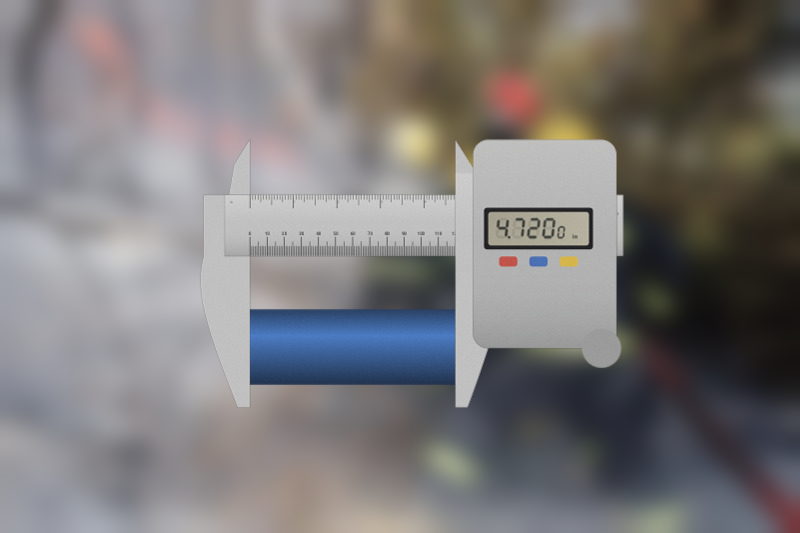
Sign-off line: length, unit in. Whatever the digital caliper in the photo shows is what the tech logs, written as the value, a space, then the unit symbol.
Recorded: 4.7200 in
